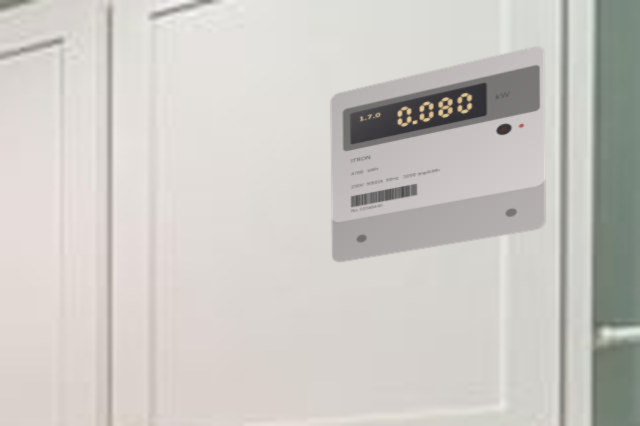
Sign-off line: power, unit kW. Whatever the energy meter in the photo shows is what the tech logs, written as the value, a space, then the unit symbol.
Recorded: 0.080 kW
